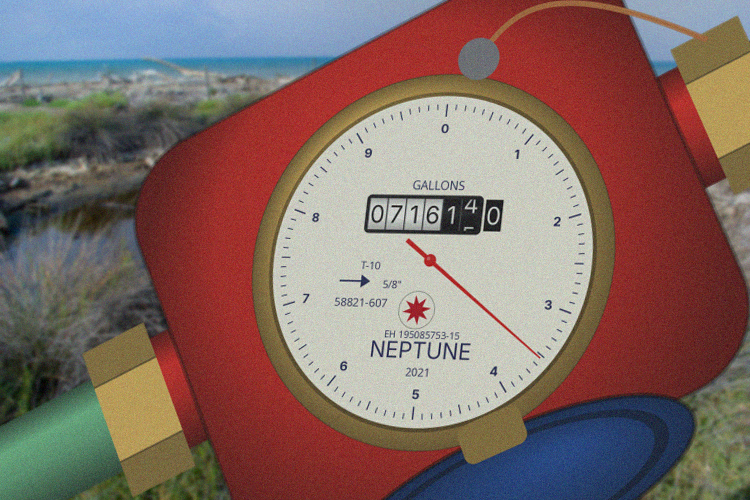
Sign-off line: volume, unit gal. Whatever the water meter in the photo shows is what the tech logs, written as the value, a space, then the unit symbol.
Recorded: 716143.5 gal
